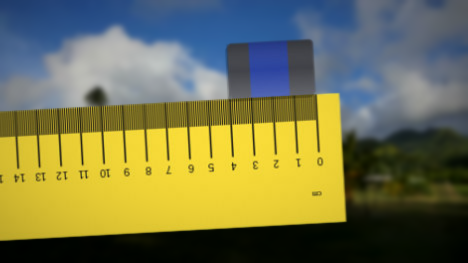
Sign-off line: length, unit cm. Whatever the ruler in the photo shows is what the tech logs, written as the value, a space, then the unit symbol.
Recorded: 4 cm
